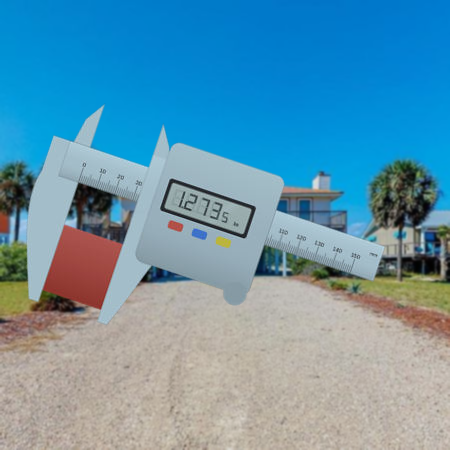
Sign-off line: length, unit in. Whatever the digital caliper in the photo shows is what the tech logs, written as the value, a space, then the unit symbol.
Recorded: 1.2735 in
